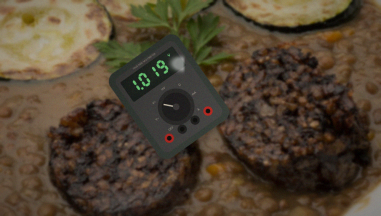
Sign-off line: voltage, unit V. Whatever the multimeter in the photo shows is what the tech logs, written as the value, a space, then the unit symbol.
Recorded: 1.019 V
